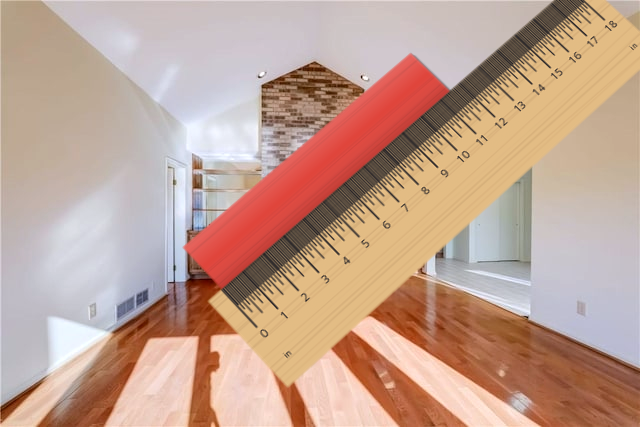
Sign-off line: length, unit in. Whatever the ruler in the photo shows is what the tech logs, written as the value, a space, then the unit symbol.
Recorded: 11.5 in
